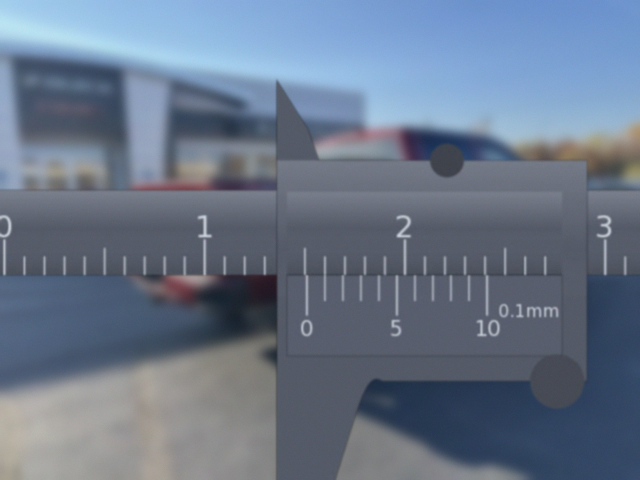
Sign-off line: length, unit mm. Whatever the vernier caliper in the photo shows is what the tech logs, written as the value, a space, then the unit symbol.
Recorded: 15.1 mm
